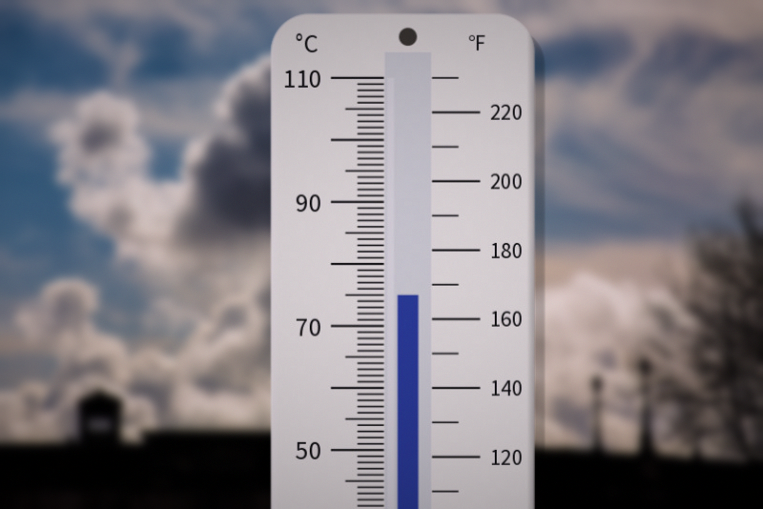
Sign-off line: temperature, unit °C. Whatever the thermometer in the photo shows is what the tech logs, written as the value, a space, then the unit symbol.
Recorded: 75 °C
